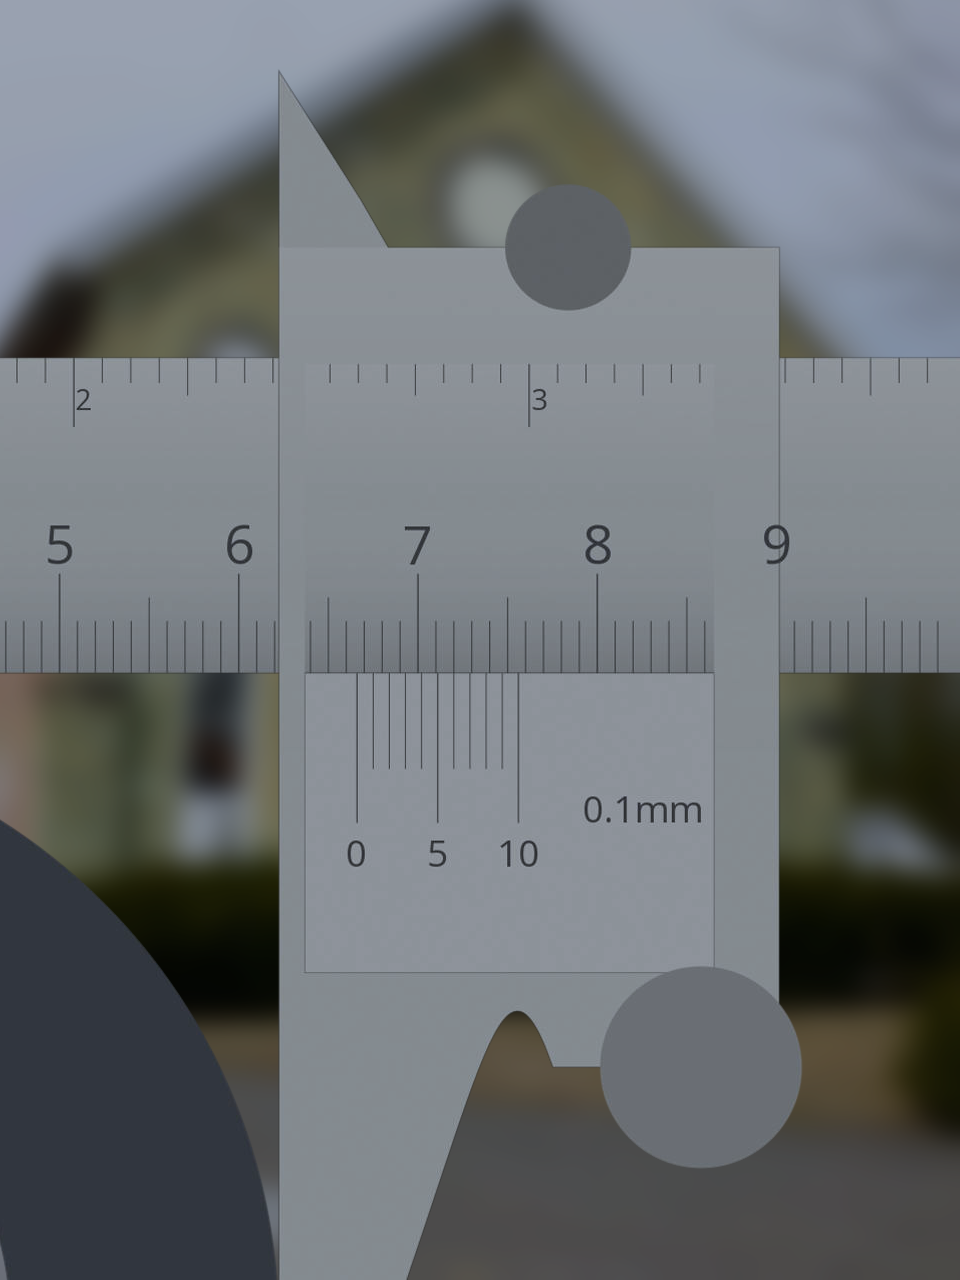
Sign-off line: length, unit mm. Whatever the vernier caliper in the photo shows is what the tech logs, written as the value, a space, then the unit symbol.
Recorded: 66.6 mm
